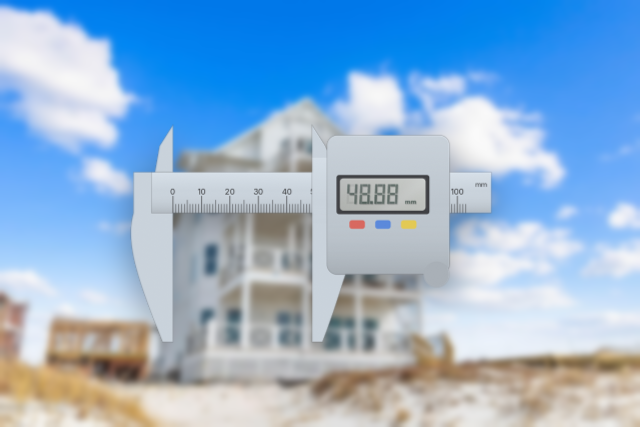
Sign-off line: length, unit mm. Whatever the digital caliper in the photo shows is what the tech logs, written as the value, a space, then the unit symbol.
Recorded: 48.88 mm
